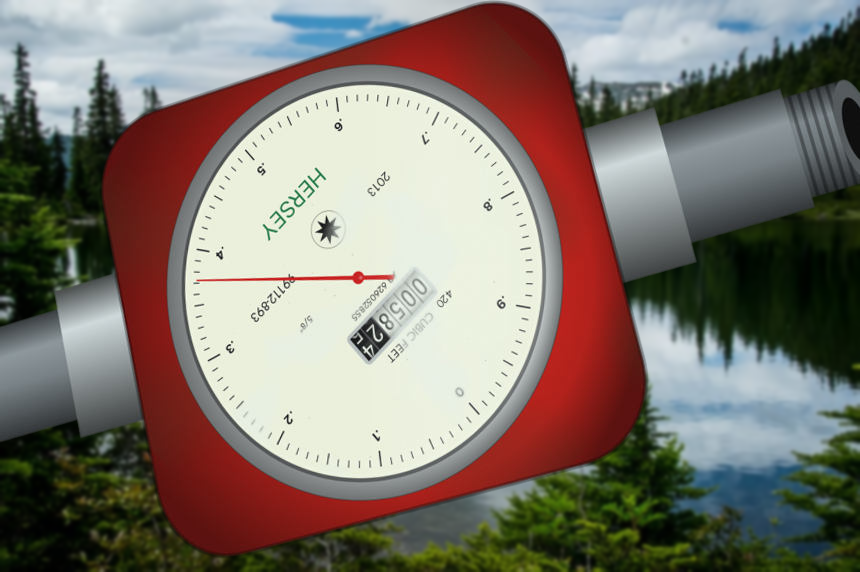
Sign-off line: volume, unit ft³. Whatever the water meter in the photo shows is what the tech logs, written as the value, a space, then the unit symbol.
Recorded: 5824.37 ft³
